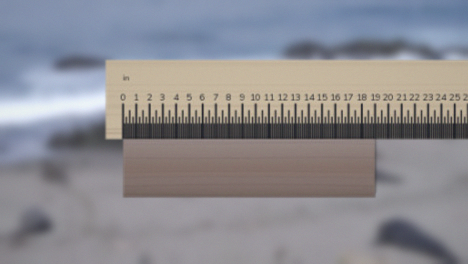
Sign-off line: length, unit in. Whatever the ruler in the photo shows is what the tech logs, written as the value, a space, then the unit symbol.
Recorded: 19 in
